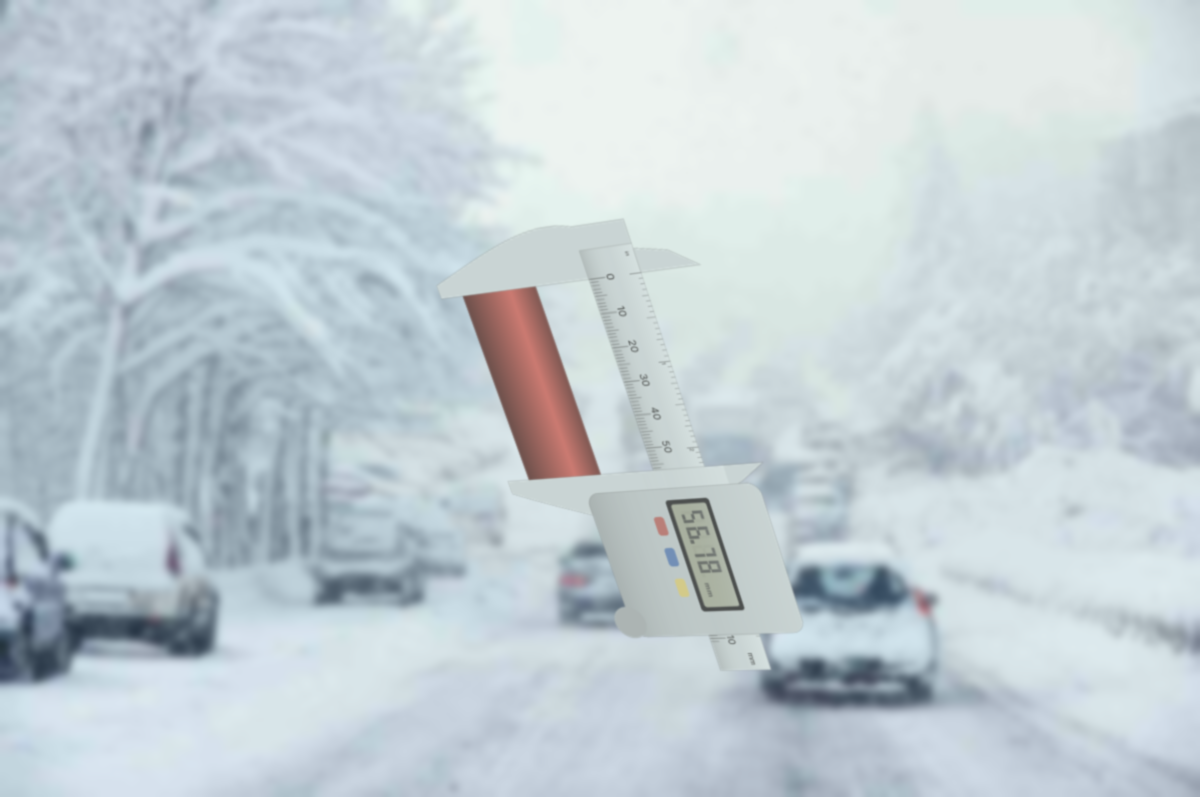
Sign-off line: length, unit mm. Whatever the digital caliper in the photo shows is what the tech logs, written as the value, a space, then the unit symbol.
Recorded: 56.78 mm
